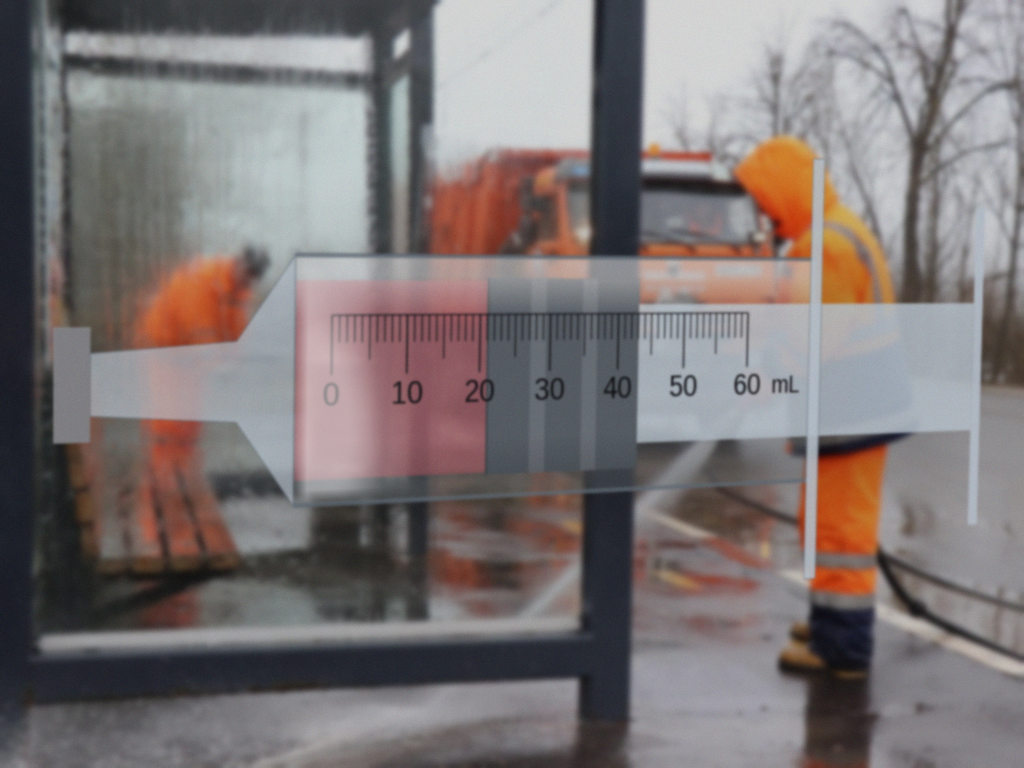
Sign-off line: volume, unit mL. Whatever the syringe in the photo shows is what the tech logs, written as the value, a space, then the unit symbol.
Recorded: 21 mL
